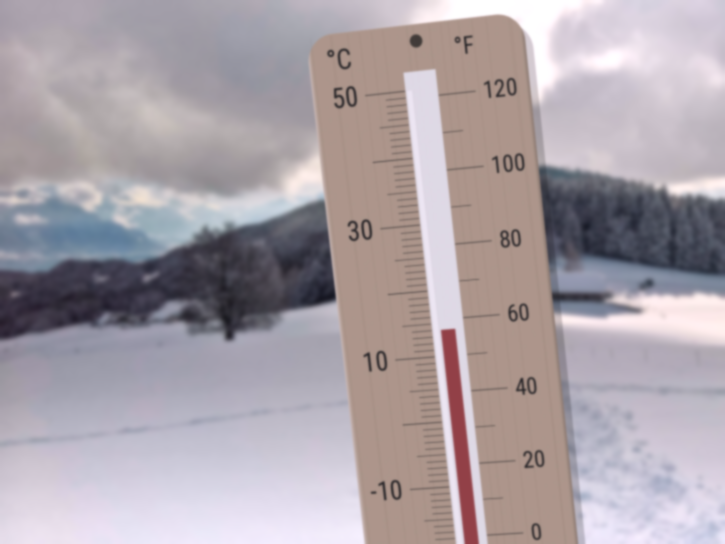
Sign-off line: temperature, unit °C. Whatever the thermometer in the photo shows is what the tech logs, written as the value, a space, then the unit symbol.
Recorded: 14 °C
